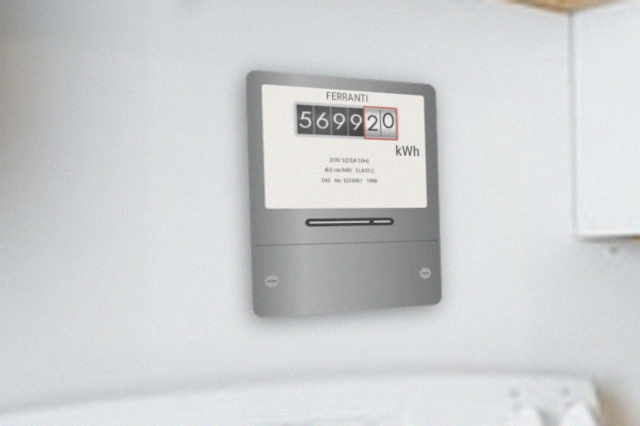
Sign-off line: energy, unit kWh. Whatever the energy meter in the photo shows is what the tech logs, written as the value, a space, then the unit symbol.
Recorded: 5699.20 kWh
